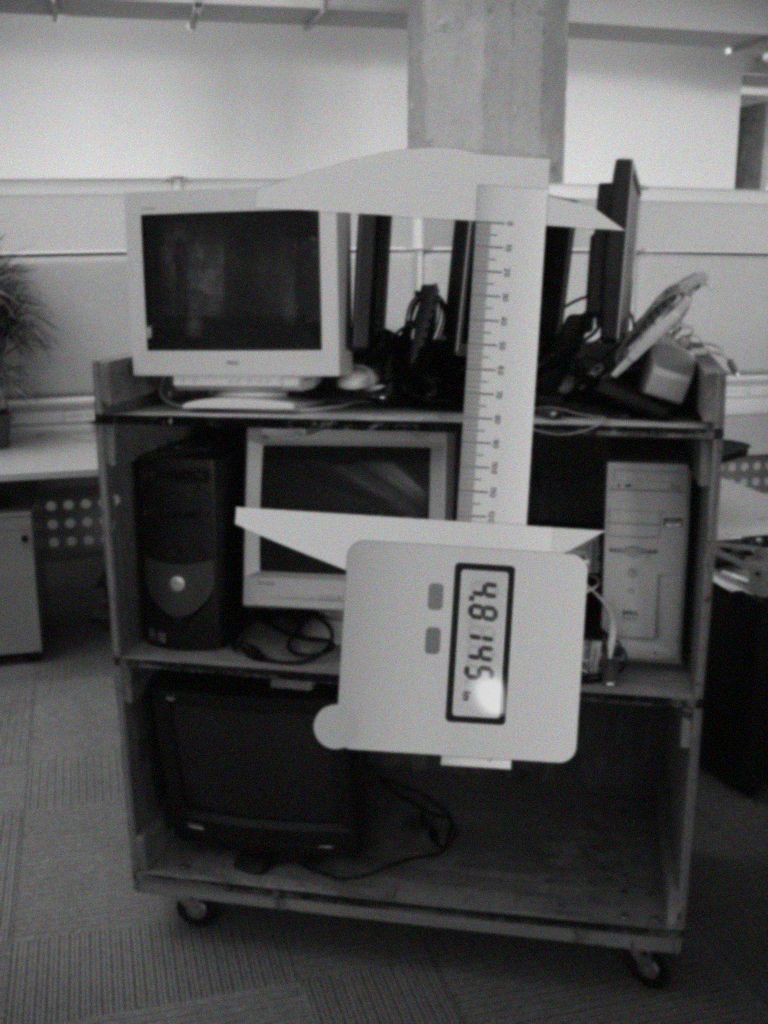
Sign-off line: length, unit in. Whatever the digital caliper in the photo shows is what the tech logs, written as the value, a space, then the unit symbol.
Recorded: 4.8145 in
